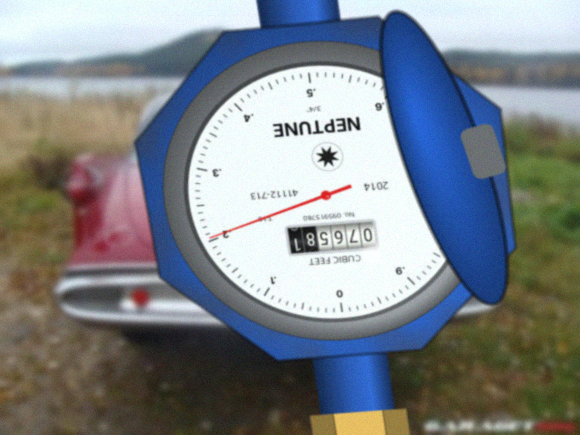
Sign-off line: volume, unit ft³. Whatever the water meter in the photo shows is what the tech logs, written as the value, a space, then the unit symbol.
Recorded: 76581.20 ft³
